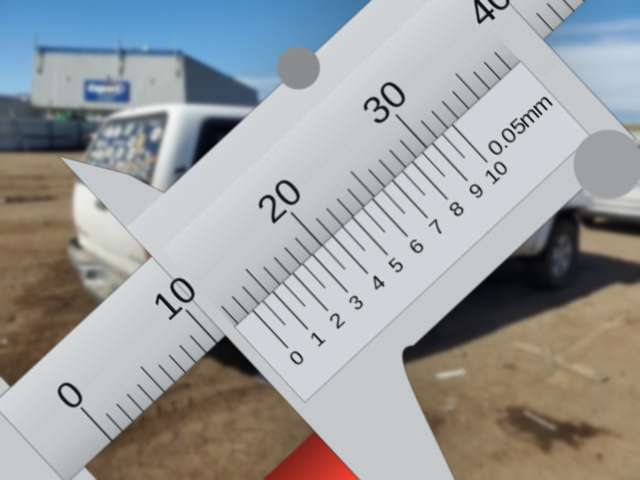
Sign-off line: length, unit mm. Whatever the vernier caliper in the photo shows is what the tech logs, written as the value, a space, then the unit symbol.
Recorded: 13.4 mm
